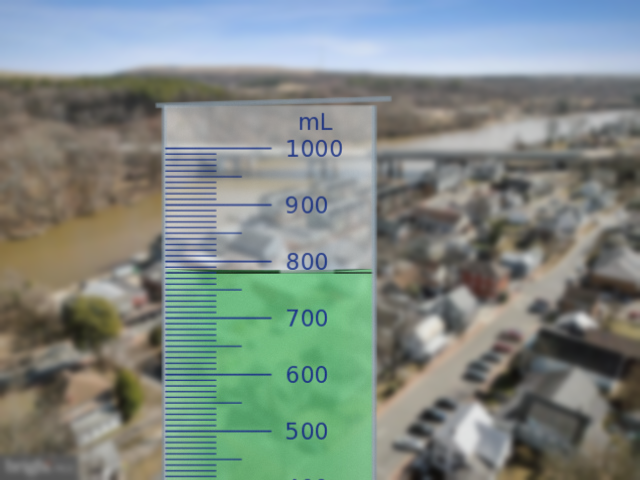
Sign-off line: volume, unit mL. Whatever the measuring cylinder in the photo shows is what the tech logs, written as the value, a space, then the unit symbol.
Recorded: 780 mL
